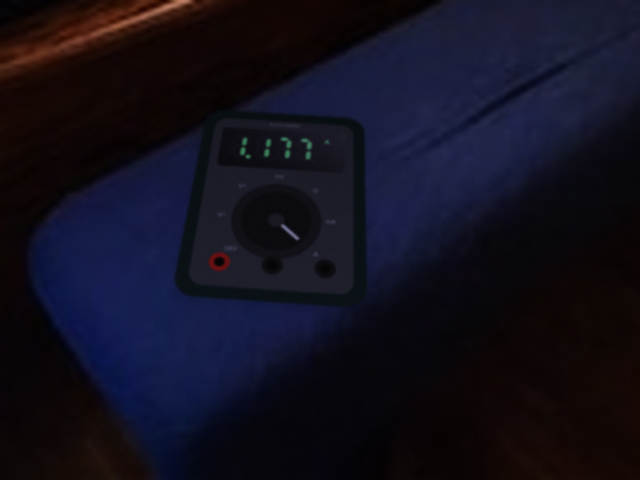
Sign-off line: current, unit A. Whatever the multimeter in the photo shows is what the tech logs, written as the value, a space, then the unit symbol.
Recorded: 1.177 A
